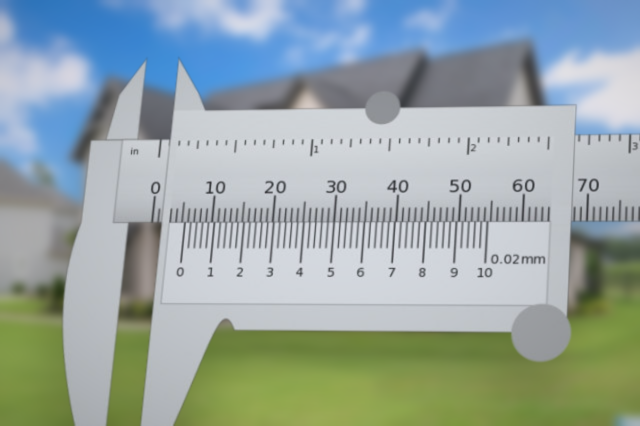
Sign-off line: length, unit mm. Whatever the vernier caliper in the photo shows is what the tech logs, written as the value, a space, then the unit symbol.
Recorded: 5.5 mm
